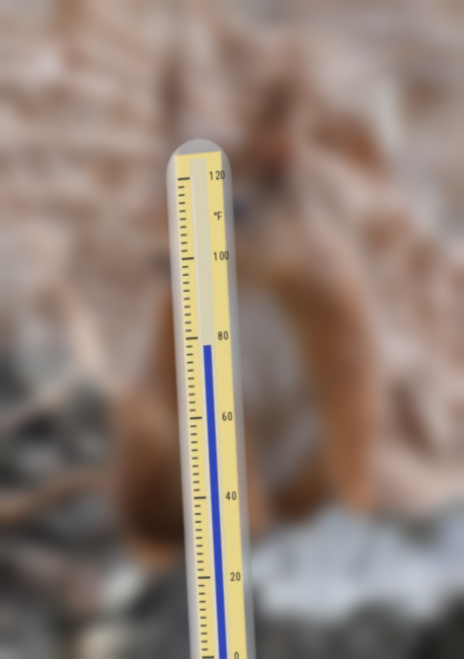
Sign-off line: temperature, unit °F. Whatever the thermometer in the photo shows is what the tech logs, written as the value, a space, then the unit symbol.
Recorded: 78 °F
